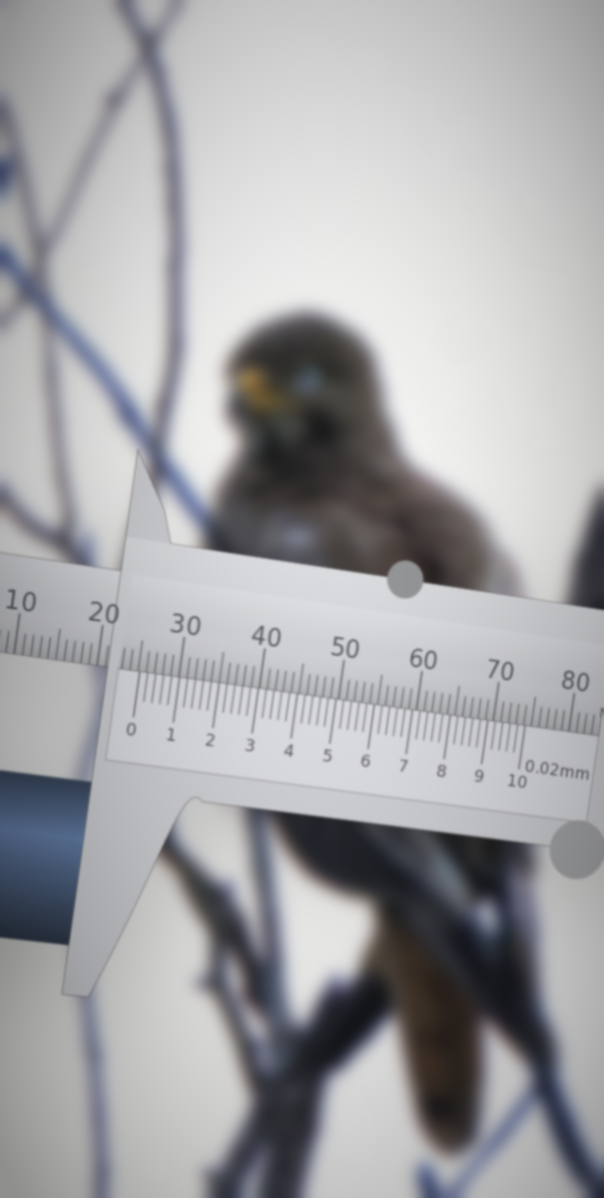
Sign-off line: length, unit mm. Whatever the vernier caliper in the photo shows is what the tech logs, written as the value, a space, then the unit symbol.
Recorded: 25.2 mm
